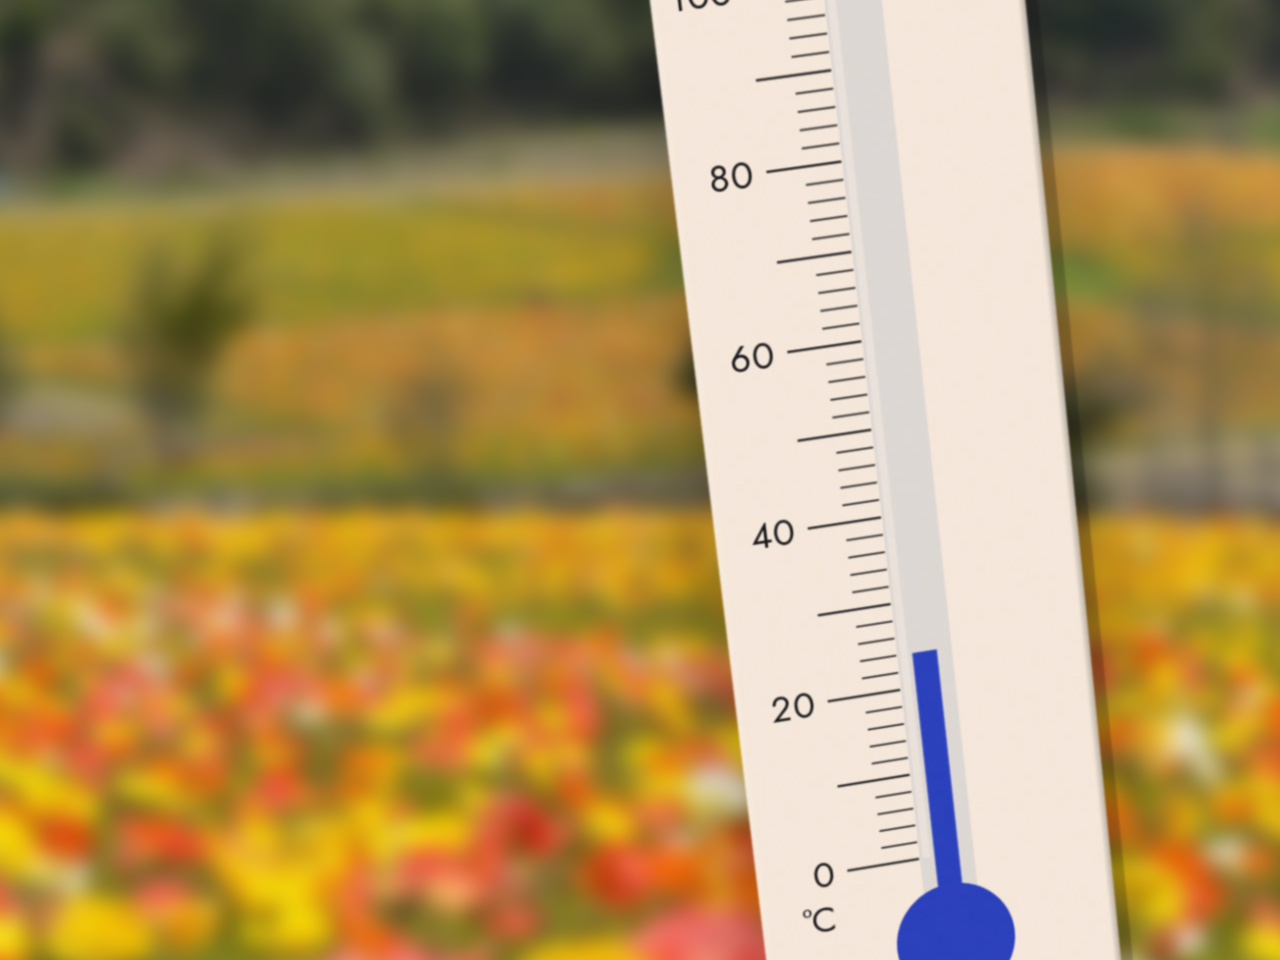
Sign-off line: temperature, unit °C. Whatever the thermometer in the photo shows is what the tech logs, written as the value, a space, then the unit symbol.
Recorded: 24 °C
